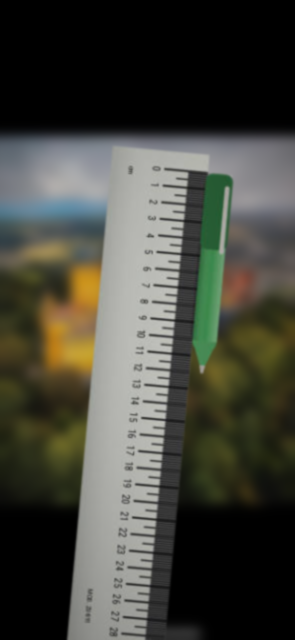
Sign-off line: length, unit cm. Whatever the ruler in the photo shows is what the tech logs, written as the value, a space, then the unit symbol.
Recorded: 12 cm
